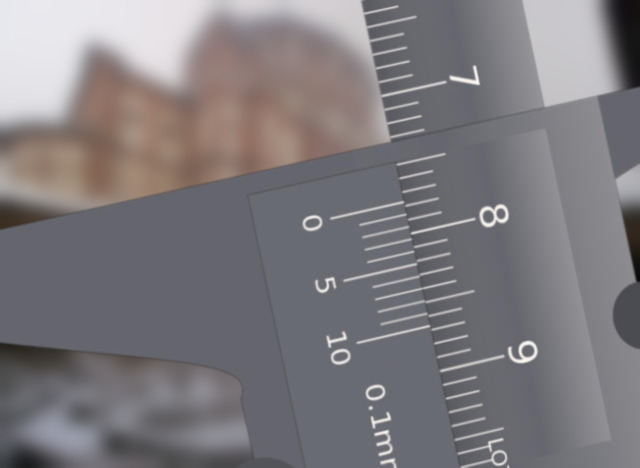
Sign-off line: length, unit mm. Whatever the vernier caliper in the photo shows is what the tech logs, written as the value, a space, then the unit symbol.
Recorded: 77.7 mm
